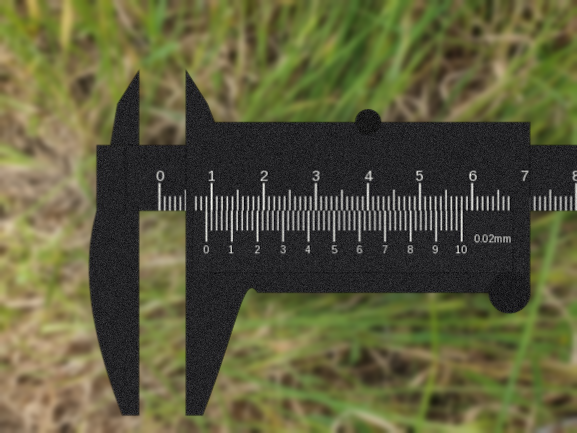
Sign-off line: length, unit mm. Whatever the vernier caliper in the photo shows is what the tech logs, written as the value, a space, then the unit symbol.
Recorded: 9.0 mm
